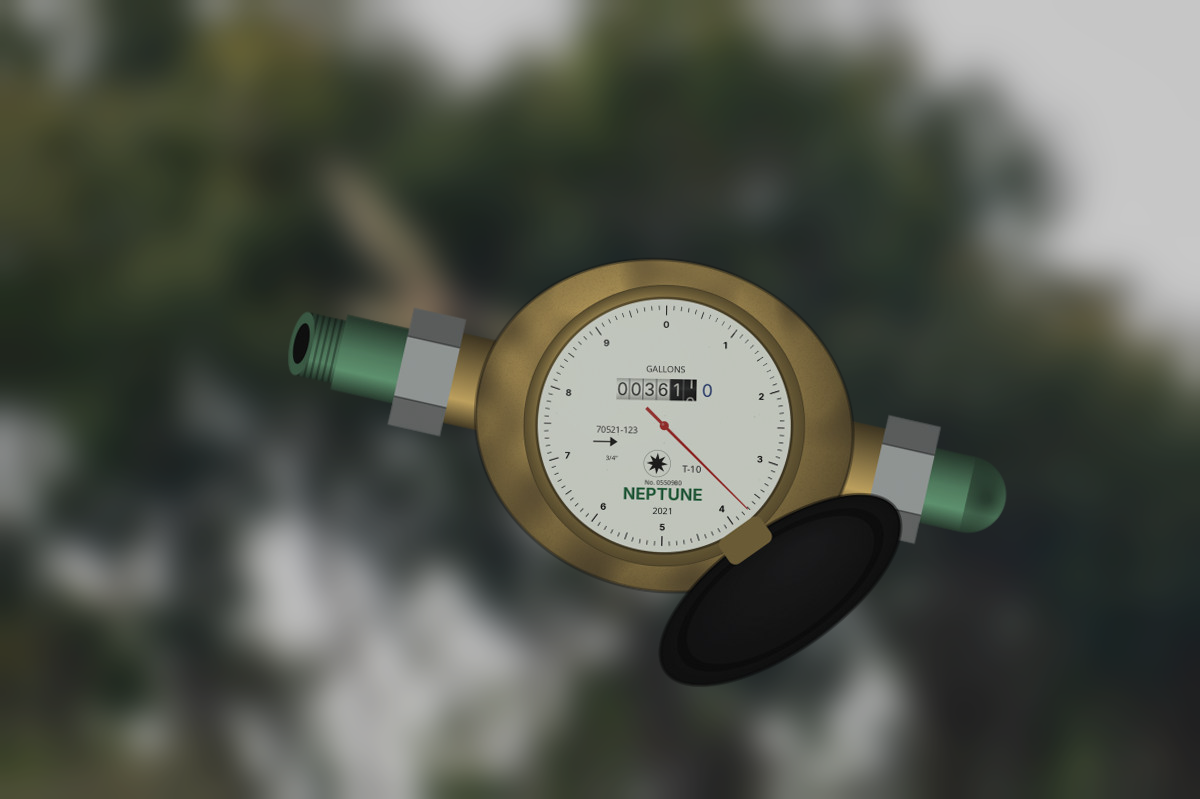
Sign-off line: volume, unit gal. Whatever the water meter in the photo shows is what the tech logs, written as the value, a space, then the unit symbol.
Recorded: 36113.7 gal
